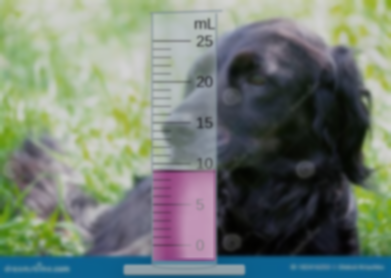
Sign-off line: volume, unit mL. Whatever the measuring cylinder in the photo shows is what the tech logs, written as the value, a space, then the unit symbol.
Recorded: 9 mL
